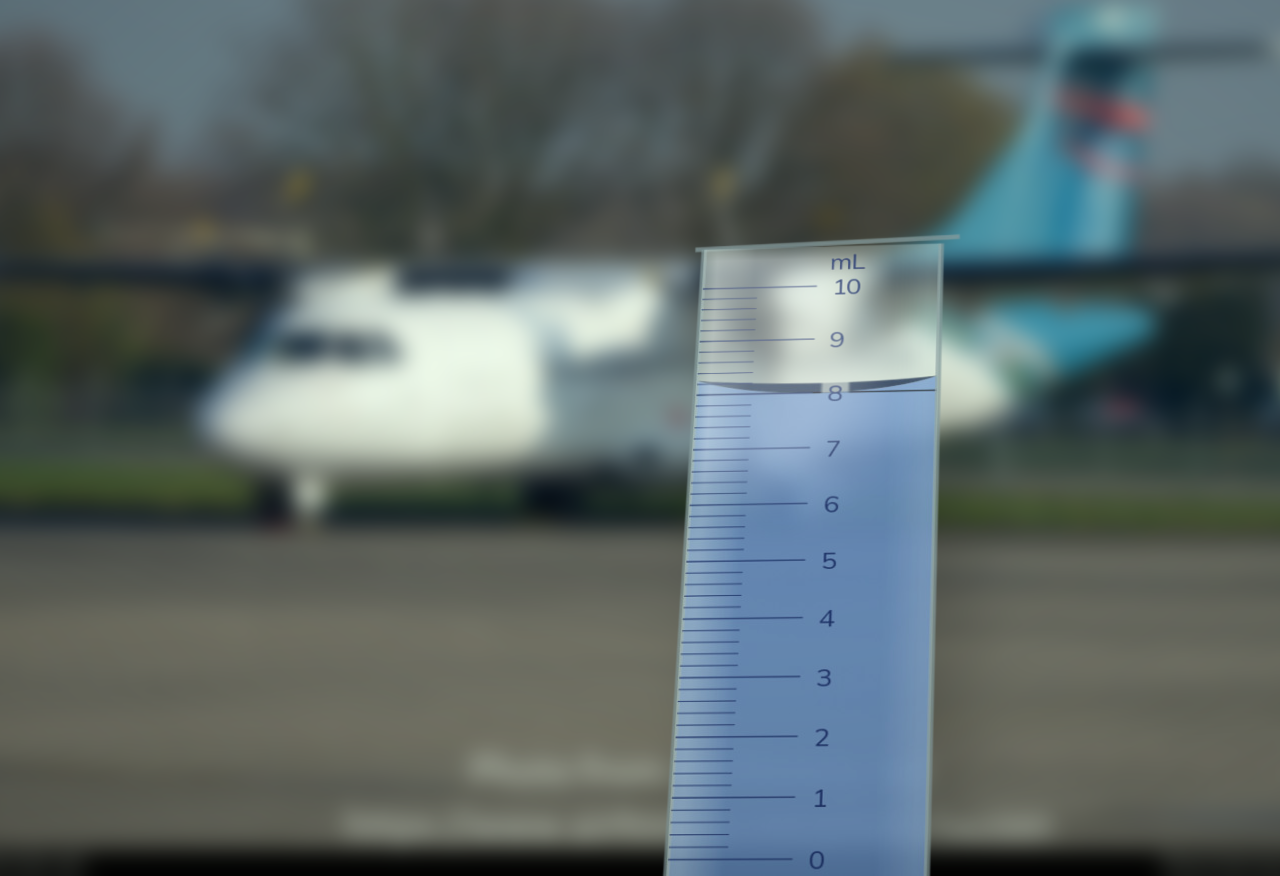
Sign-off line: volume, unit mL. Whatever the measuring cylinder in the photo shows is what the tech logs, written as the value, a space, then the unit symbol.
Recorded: 8 mL
